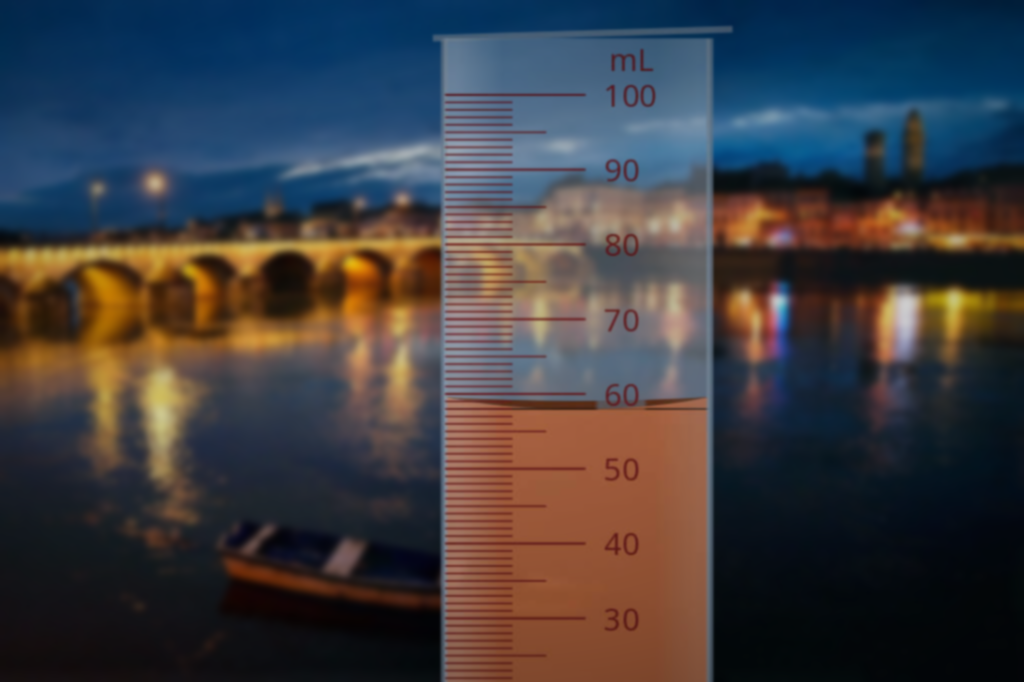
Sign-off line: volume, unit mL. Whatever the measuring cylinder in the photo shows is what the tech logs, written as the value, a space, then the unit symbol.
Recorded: 58 mL
